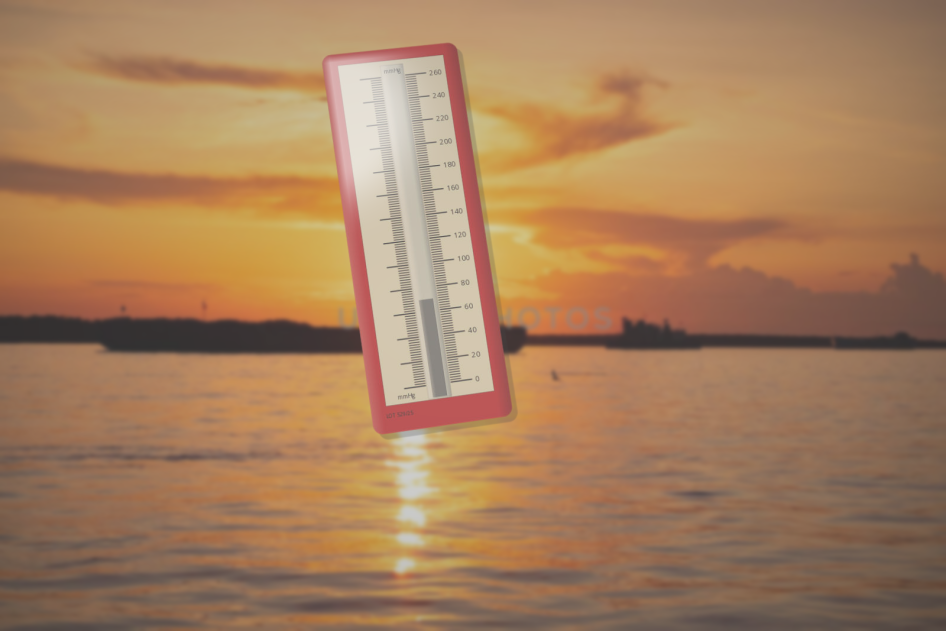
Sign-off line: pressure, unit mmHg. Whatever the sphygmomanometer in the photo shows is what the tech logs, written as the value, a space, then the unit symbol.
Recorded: 70 mmHg
